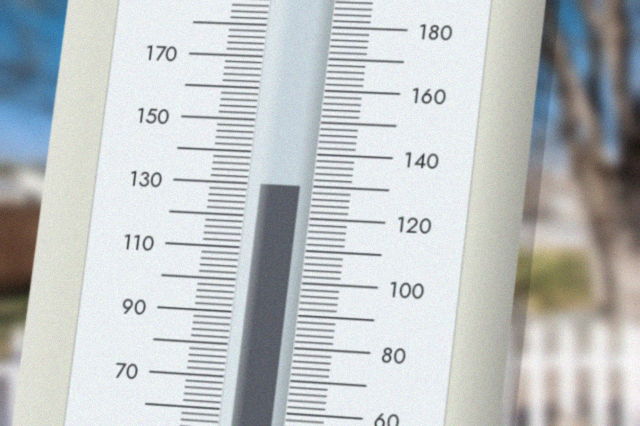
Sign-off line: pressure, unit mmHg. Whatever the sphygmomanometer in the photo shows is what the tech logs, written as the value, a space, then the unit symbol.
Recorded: 130 mmHg
